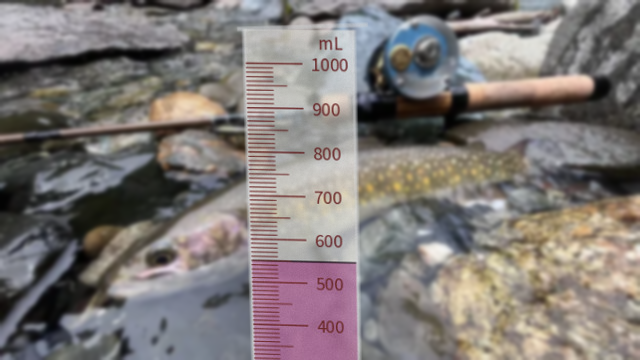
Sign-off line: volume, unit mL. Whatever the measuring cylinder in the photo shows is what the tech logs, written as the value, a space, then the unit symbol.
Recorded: 550 mL
